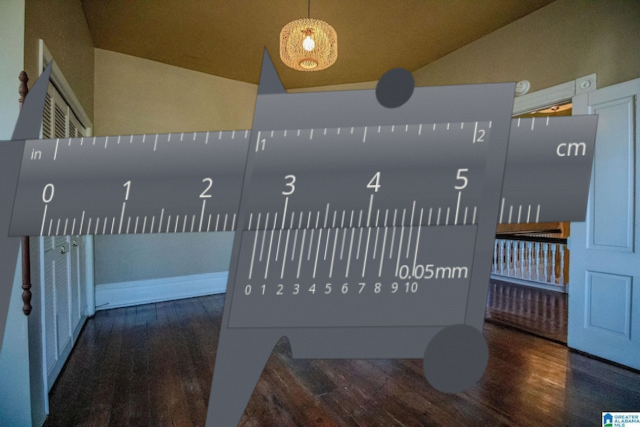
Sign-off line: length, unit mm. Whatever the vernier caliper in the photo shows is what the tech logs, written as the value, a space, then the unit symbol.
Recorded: 27.0 mm
